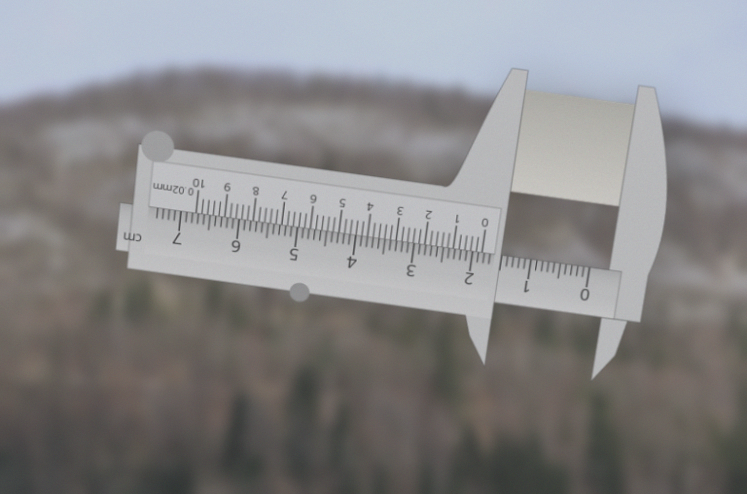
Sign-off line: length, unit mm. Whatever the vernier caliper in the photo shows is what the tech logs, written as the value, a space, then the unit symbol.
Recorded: 18.4 mm
